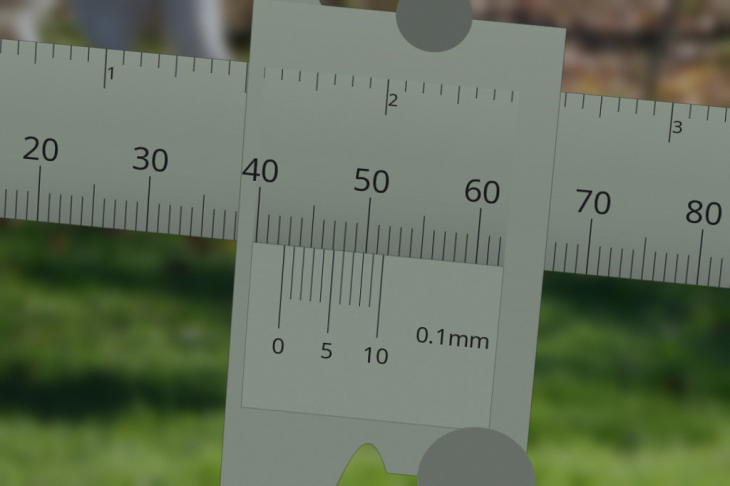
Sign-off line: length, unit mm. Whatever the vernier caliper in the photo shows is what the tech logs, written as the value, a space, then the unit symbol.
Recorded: 42.6 mm
